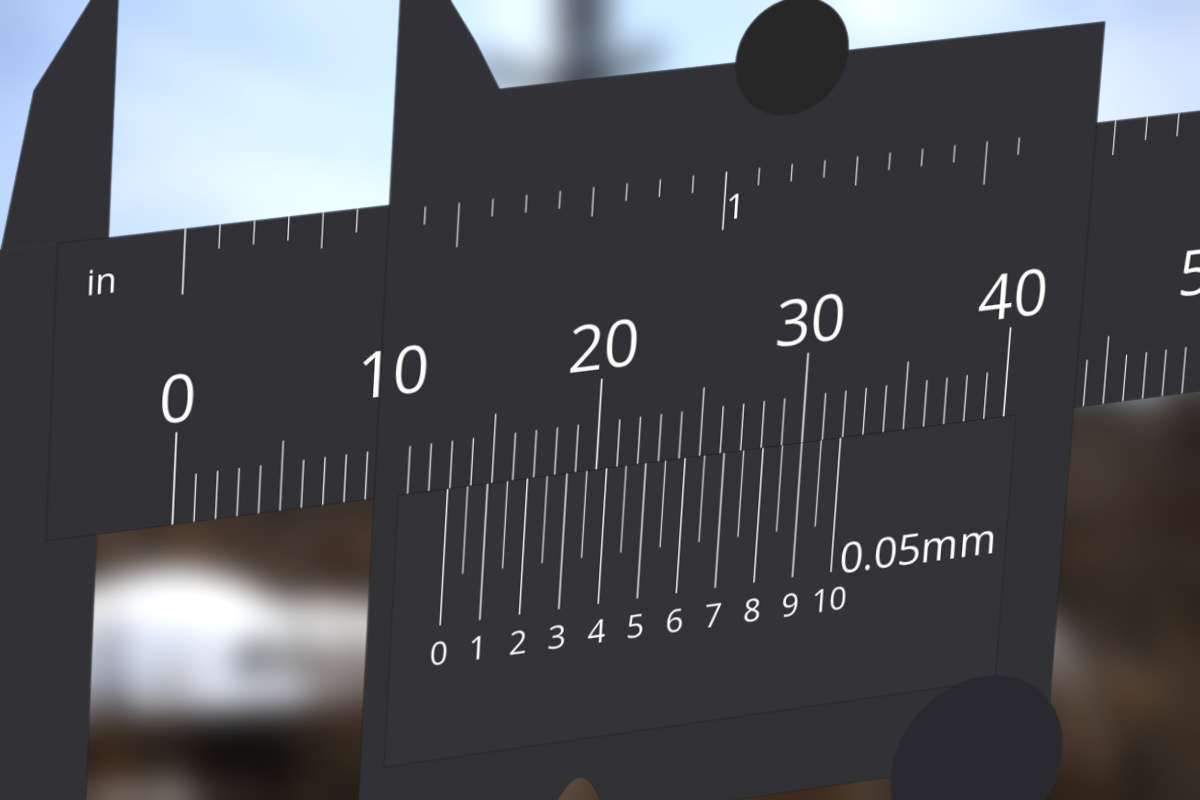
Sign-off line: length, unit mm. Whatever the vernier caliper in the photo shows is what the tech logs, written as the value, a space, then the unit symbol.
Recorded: 12.9 mm
